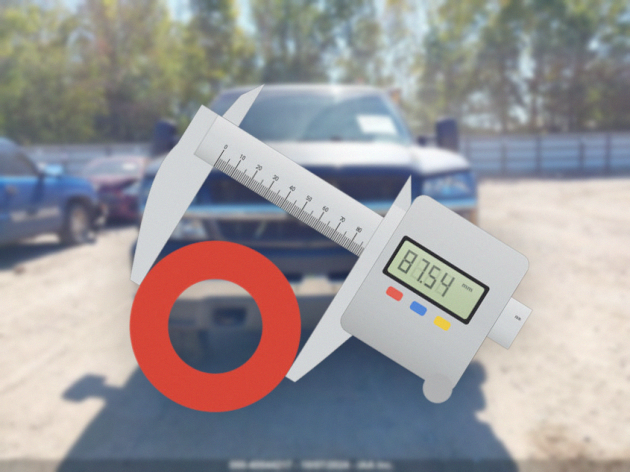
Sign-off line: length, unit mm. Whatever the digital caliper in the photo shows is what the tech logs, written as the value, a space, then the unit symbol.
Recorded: 87.54 mm
